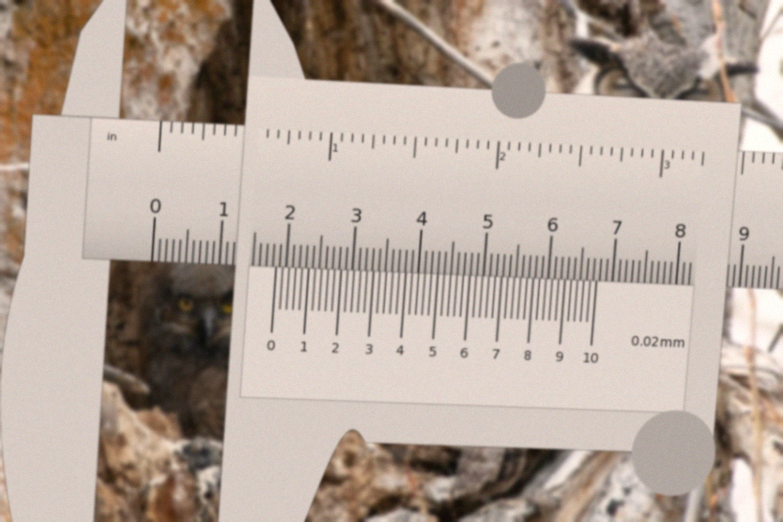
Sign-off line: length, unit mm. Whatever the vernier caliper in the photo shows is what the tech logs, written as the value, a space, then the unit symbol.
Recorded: 18.5 mm
